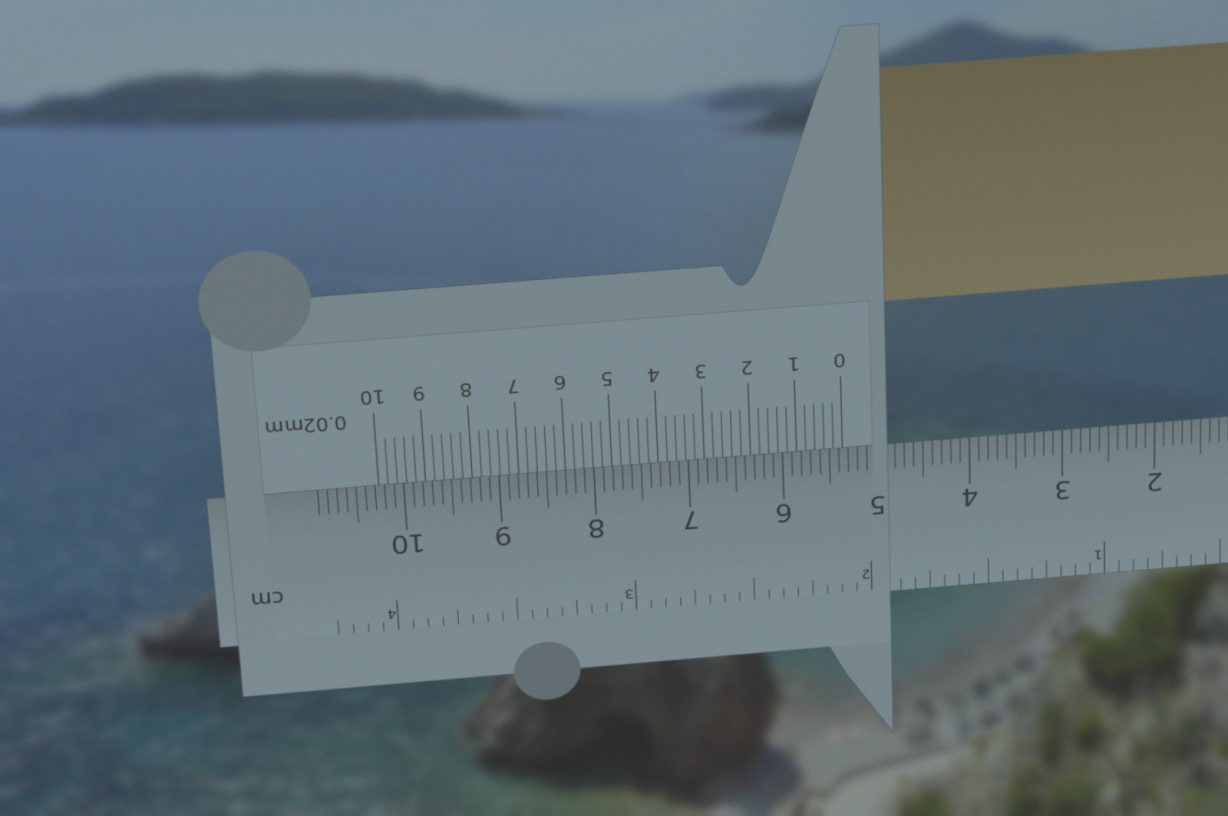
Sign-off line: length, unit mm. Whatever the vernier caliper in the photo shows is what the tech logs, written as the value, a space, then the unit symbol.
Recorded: 53.6 mm
